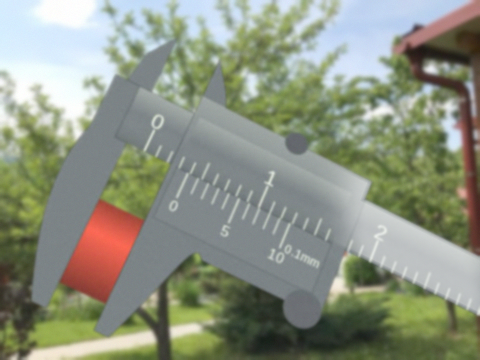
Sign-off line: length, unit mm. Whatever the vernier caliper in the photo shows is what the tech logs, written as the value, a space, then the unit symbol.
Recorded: 3.8 mm
